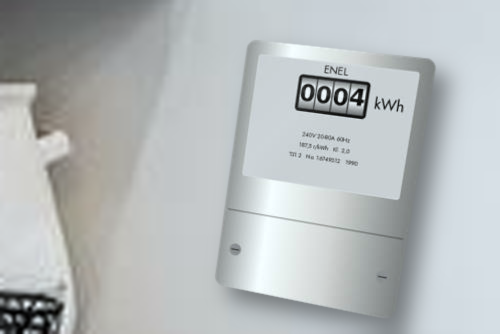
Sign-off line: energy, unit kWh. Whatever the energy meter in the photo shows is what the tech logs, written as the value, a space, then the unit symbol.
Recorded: 4 kWh
